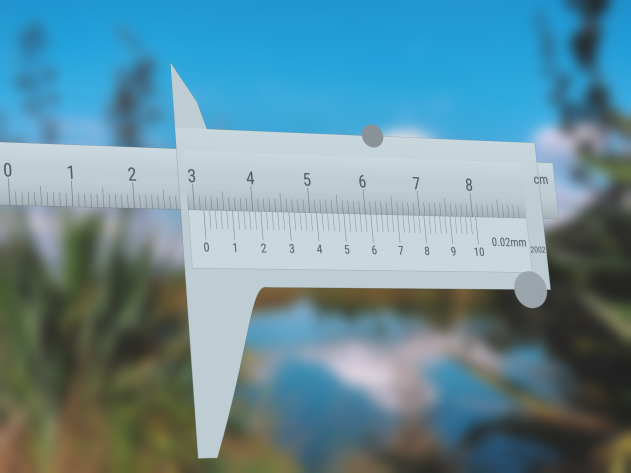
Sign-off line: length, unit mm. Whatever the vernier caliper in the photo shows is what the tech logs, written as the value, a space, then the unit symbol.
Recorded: 31.6 mm
